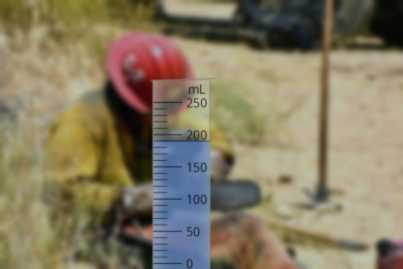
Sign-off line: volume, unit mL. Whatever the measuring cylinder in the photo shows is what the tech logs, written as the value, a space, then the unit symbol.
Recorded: 190 mL
